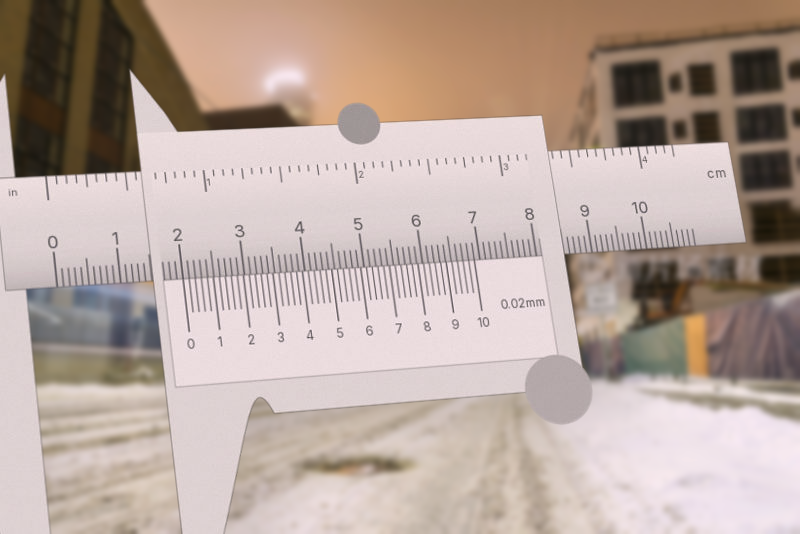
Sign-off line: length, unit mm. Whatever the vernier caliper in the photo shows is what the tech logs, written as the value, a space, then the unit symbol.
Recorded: 20.0 mm
